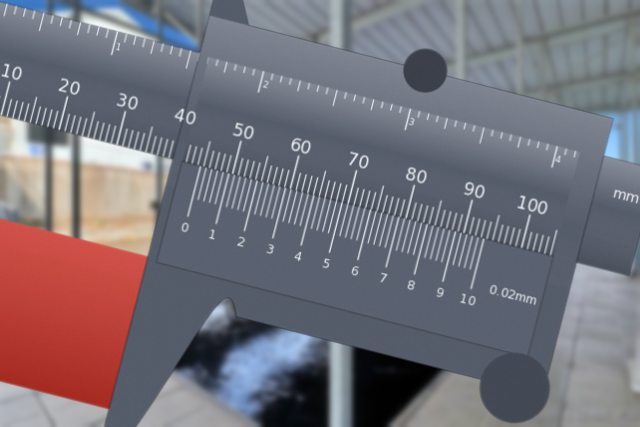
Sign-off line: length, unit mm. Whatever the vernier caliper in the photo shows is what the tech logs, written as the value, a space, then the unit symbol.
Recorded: 44.5 mm
